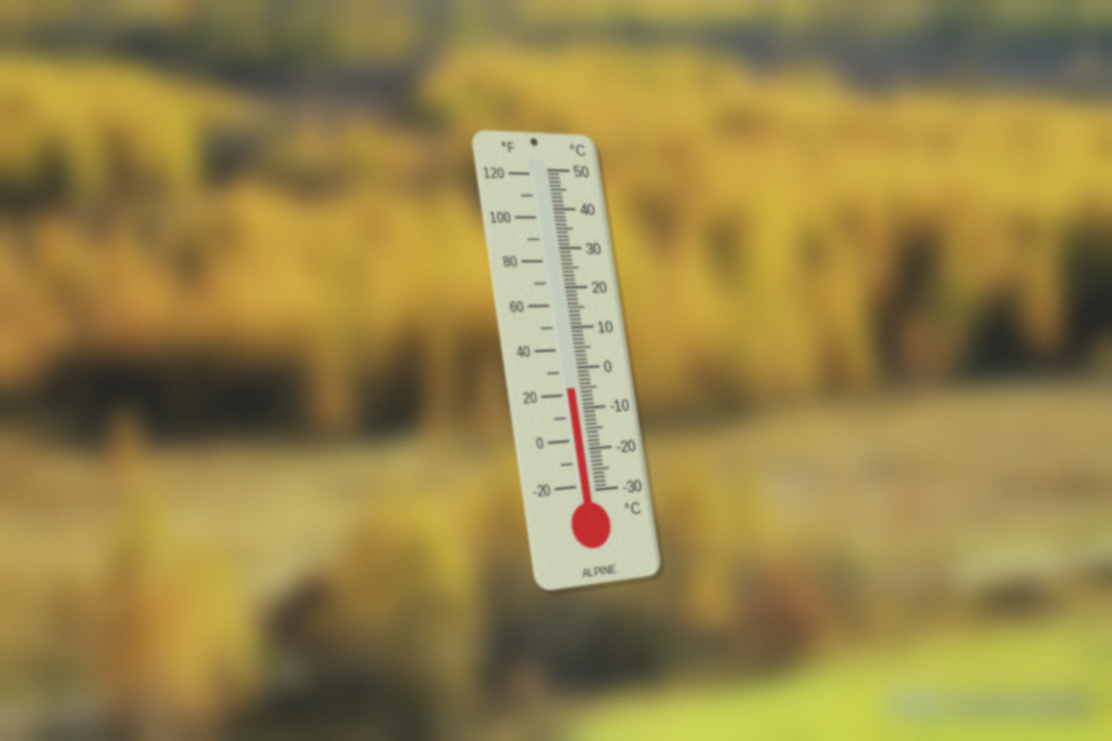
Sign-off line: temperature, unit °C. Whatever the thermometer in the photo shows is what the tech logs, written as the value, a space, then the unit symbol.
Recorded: -5 °C
